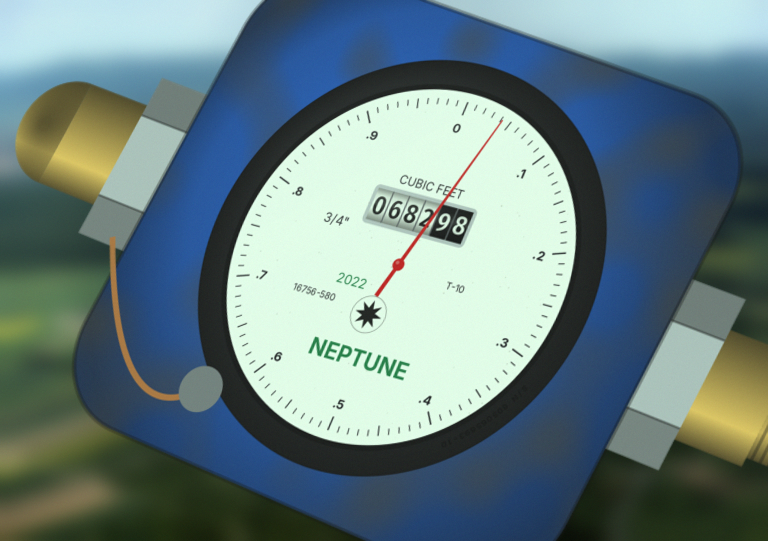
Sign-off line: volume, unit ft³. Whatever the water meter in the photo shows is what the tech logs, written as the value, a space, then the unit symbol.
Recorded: 68298.04 ft³
